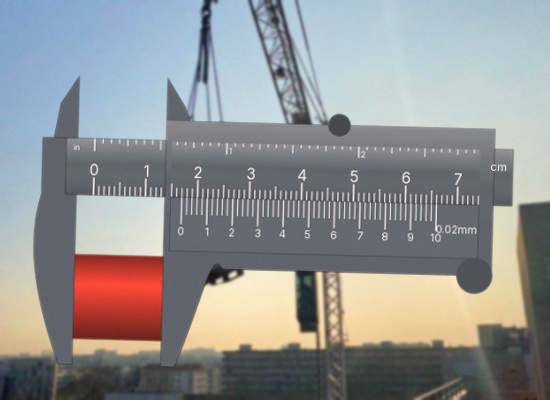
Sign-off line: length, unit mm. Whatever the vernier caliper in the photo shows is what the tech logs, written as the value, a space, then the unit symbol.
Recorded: 17.0 mm
